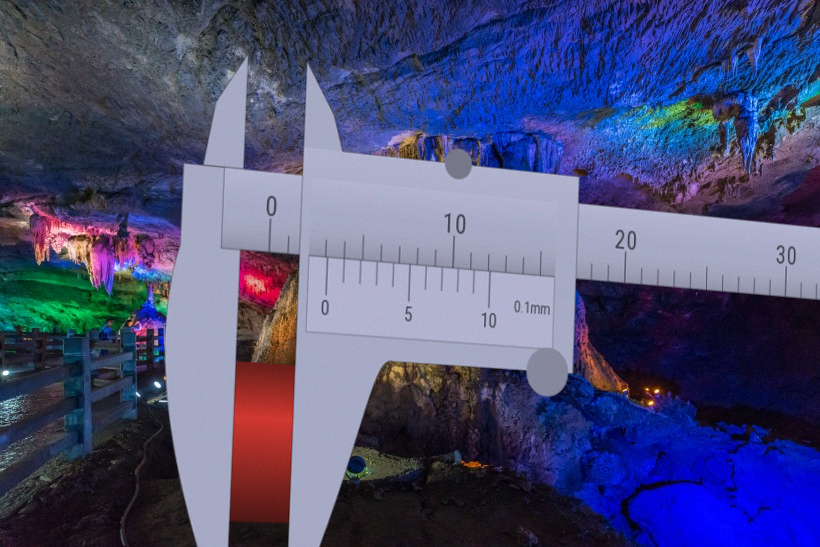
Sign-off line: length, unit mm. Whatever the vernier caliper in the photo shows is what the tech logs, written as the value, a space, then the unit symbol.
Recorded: 3.1 mm
